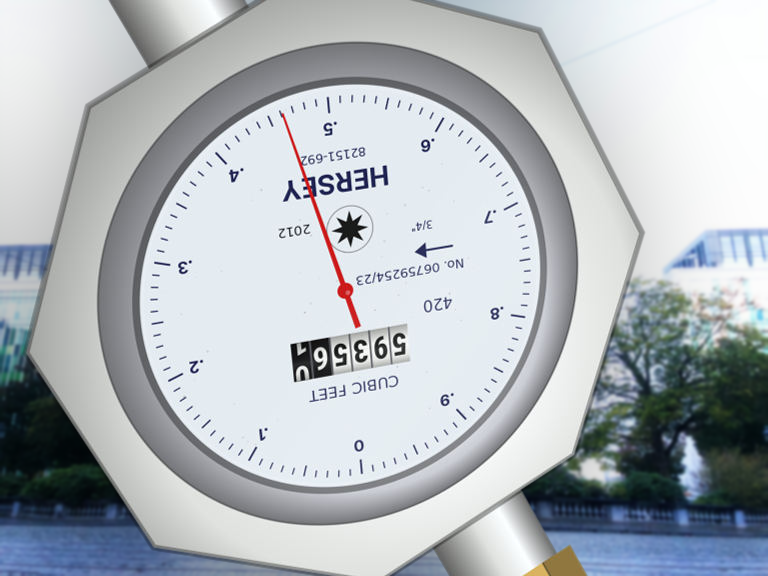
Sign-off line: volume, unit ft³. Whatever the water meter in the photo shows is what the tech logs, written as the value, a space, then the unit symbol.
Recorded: 593560.46 ft³
